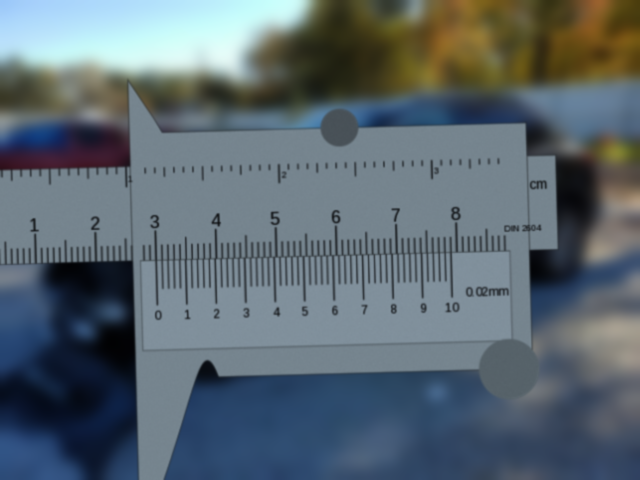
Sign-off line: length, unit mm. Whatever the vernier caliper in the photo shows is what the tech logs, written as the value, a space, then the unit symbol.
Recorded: 30.0 mm
